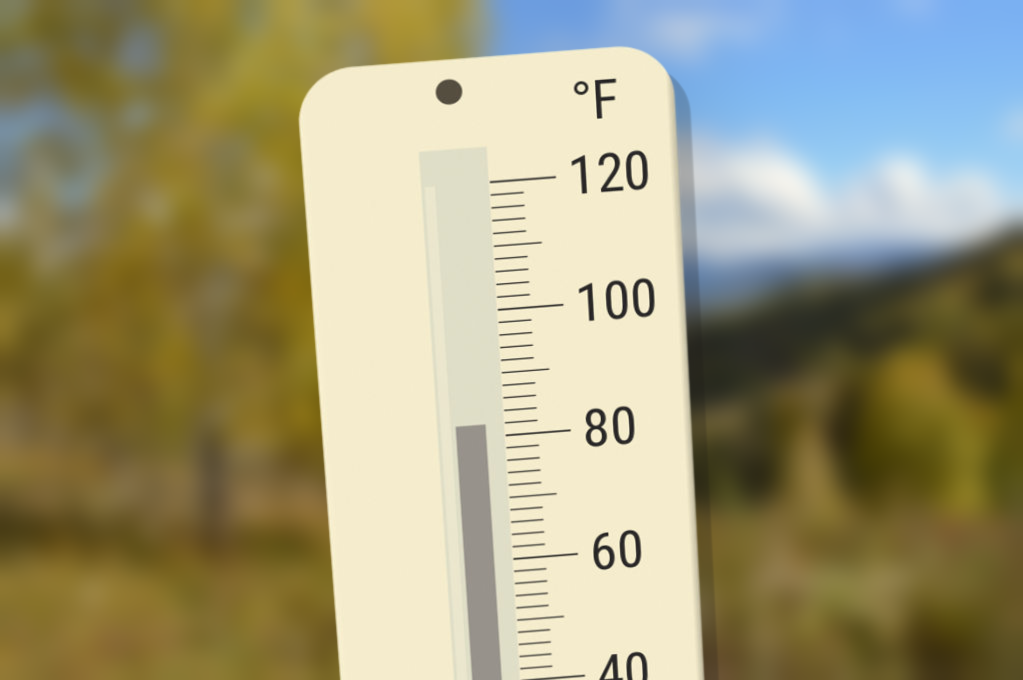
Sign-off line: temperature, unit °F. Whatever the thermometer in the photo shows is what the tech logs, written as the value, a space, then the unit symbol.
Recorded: 82 °F
